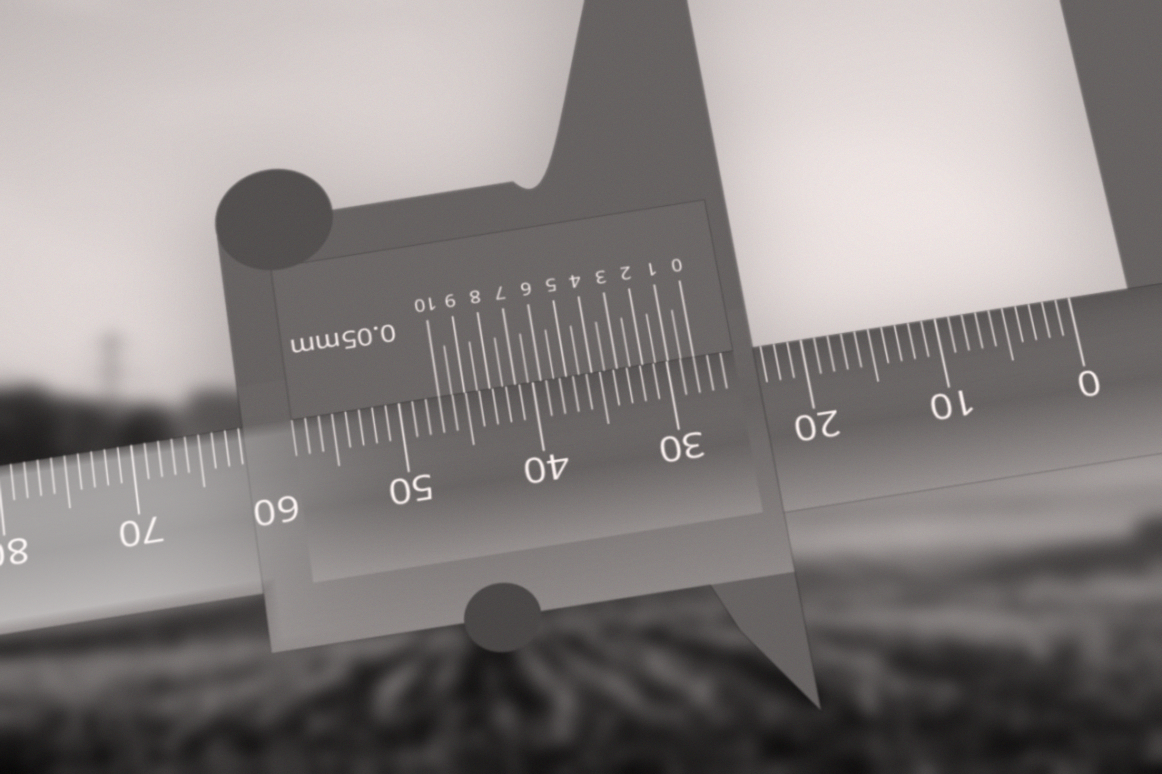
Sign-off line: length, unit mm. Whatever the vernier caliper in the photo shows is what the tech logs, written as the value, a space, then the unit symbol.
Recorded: 28.0 mm
